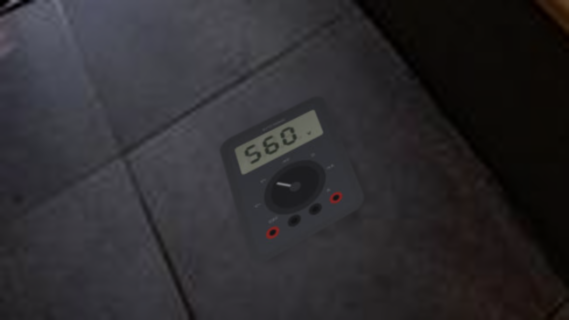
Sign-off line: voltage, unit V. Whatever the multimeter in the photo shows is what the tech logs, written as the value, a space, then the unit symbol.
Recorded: 560 V
